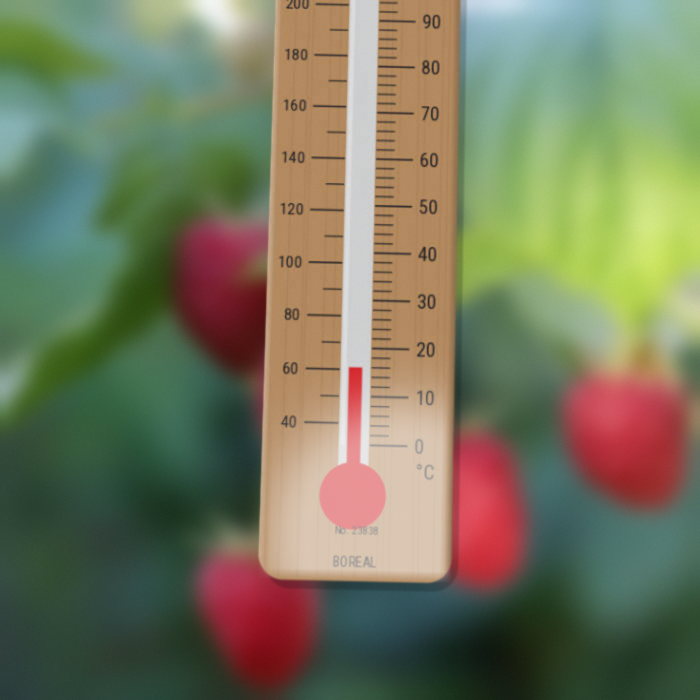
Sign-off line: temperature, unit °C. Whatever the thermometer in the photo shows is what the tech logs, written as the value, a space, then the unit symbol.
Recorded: 16 °C
